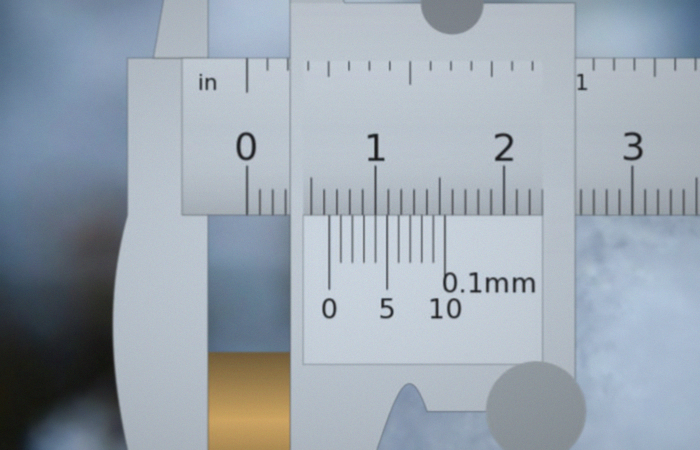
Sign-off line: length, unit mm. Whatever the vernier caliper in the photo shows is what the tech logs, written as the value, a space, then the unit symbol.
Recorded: 6.4 mm
